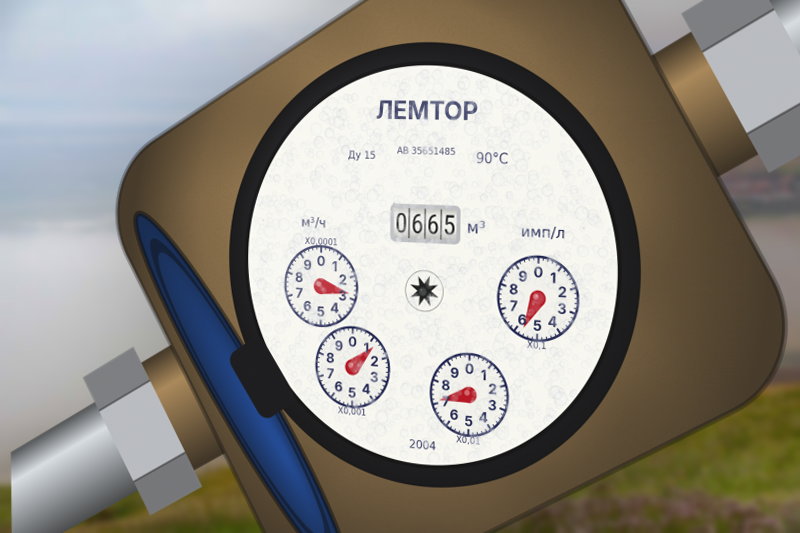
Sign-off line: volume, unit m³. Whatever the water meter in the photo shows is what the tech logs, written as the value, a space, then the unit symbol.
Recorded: 665.5712 m³
